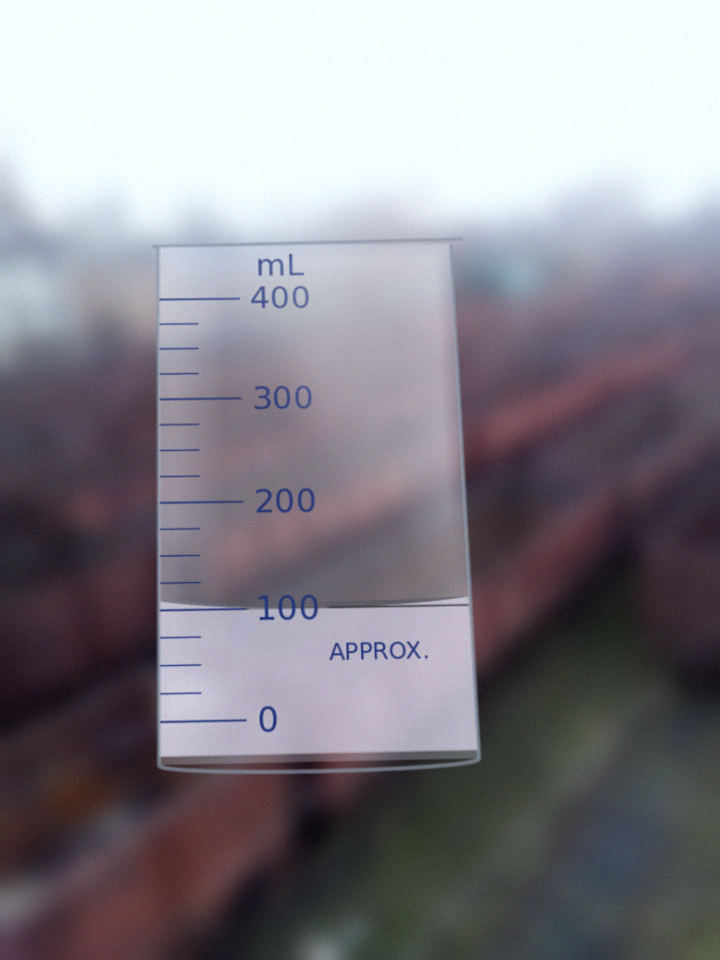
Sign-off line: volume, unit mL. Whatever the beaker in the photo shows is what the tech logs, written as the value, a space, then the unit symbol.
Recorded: 100 mL
